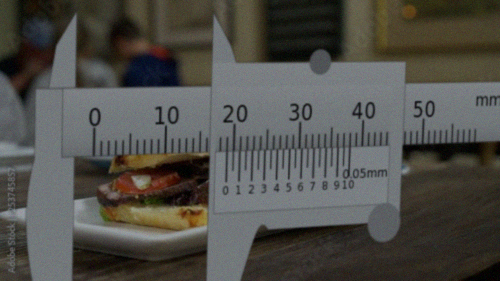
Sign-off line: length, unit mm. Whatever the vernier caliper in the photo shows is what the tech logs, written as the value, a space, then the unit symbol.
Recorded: 19.0 mm
